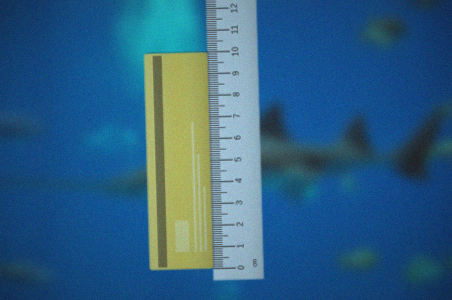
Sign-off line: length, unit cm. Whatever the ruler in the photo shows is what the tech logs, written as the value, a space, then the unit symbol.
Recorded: 10 cm
